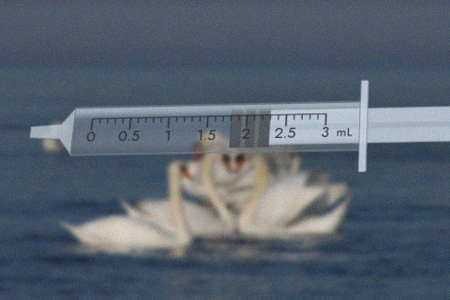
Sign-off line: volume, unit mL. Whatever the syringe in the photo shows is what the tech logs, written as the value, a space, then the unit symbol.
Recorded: 1.8 mL
